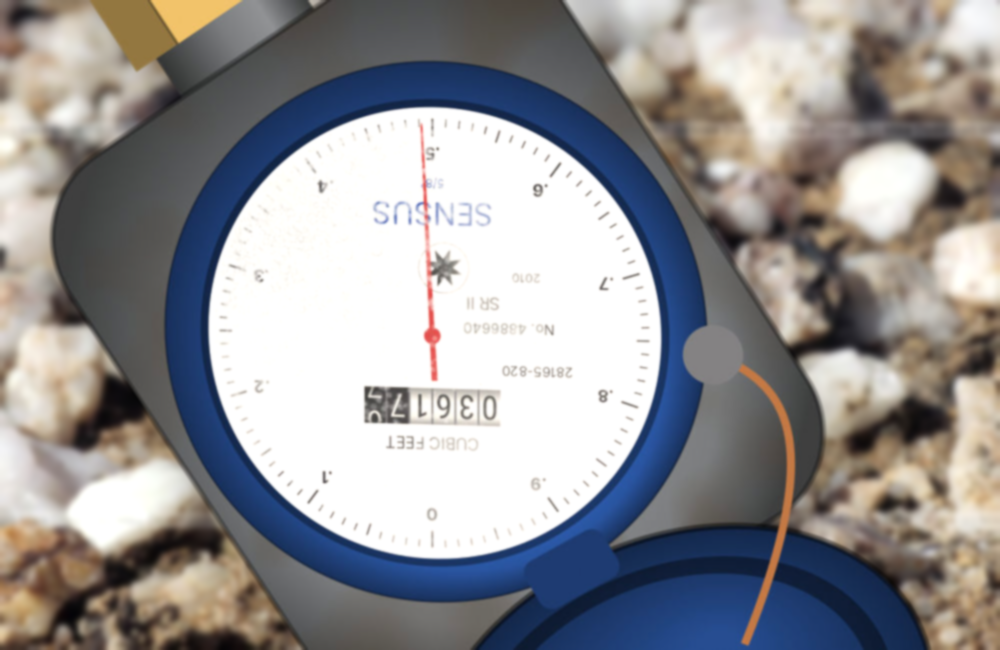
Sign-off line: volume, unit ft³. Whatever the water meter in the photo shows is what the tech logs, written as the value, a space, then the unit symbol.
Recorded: 36176.49 ft³
